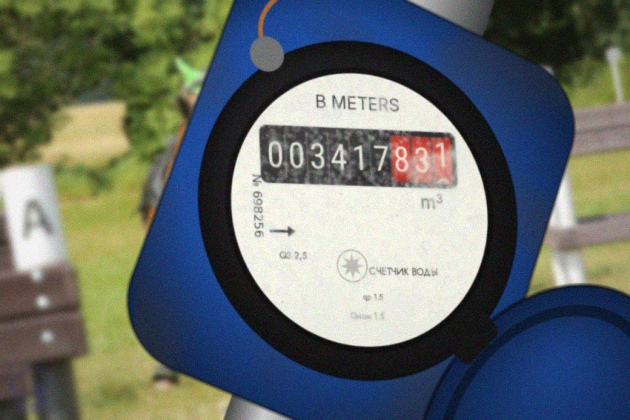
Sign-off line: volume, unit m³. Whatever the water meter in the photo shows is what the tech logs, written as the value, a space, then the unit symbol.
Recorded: 3417.831 m³
